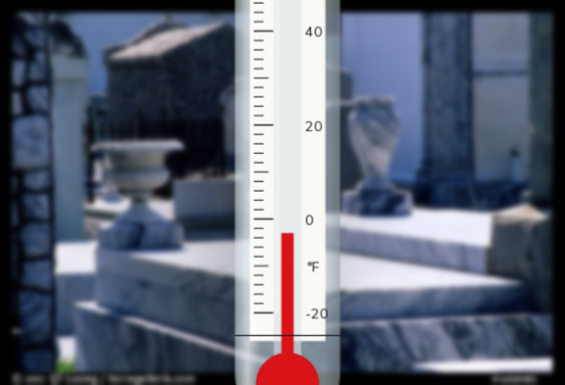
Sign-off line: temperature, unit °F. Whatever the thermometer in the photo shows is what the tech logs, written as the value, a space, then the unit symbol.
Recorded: -3 °F
